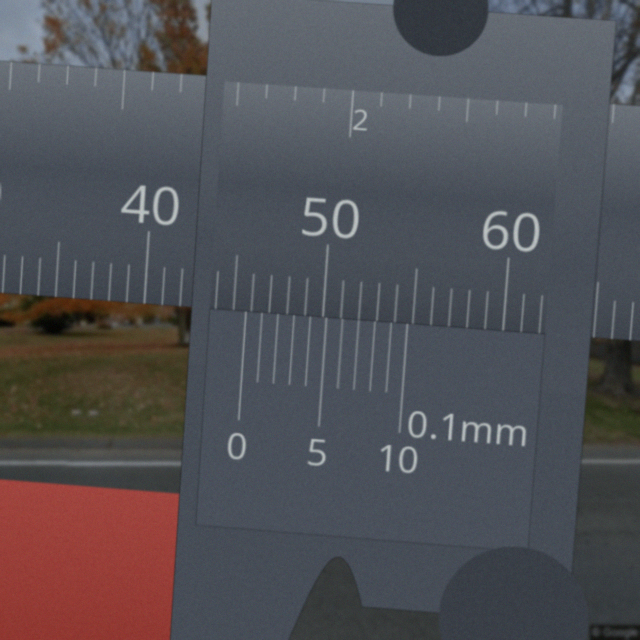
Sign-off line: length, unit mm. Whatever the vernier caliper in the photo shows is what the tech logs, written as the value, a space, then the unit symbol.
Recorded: 45.7 mm
